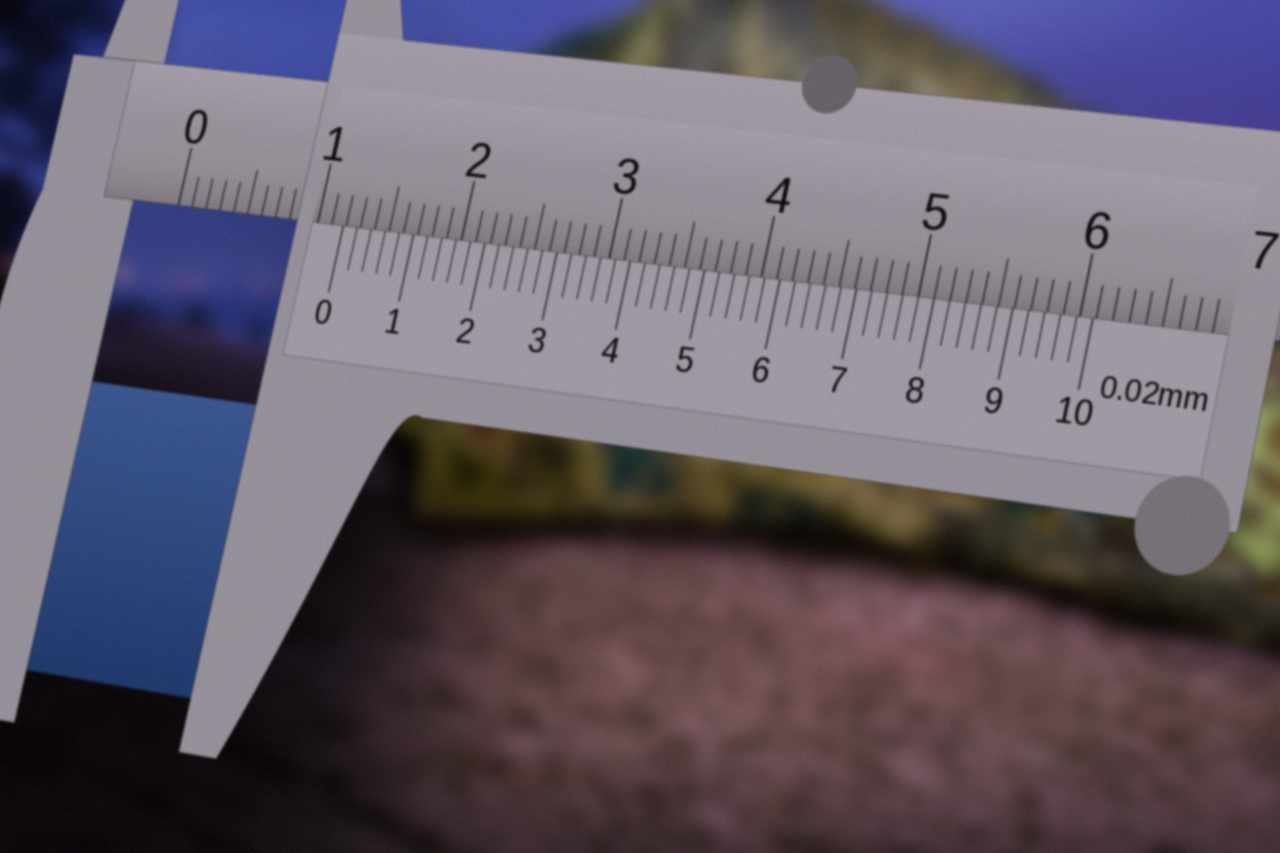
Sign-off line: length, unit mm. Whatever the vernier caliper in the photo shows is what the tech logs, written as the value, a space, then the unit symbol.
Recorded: 11.8 mm
